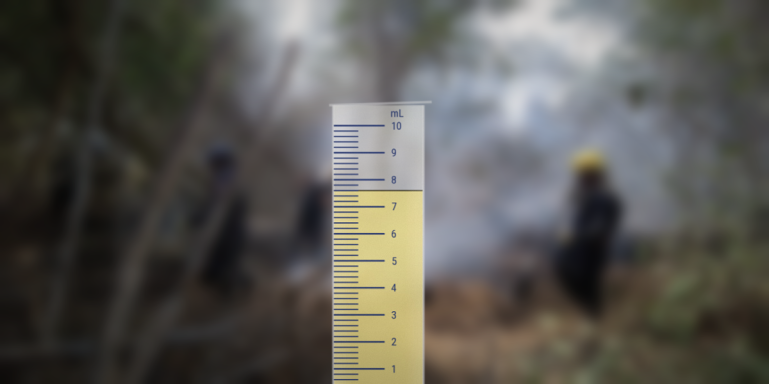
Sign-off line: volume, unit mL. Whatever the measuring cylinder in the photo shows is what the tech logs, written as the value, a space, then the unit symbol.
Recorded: 7.6 mL
